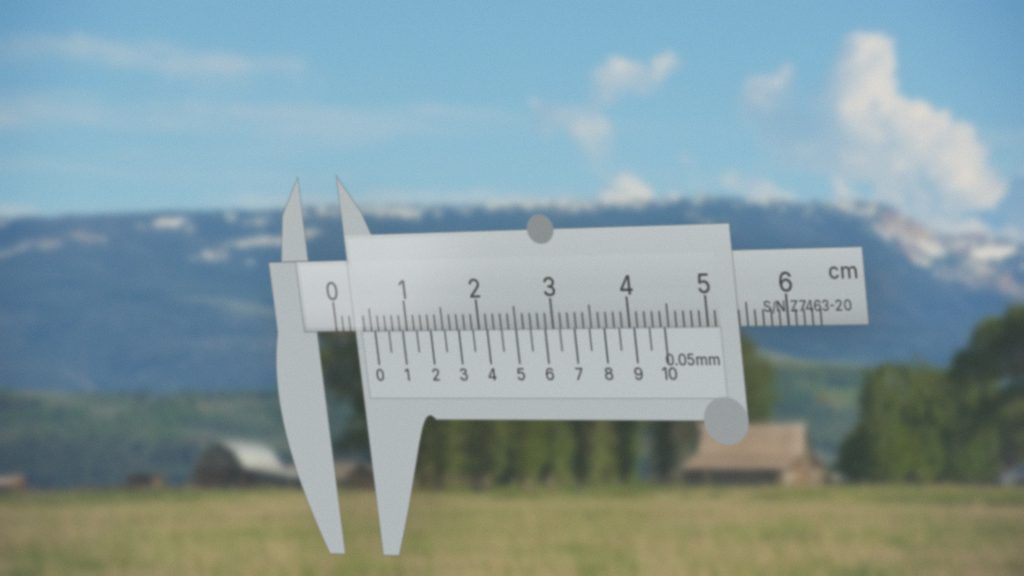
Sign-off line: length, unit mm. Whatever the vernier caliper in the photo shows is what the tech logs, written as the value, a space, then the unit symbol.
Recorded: 5.5 mm
